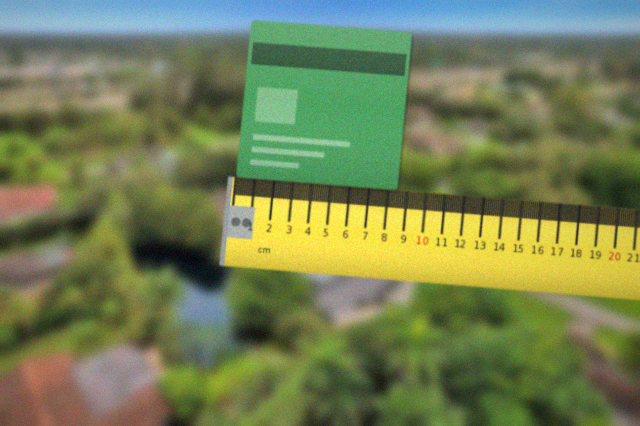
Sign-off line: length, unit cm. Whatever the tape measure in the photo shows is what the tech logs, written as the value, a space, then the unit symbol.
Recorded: 8.5 cm
